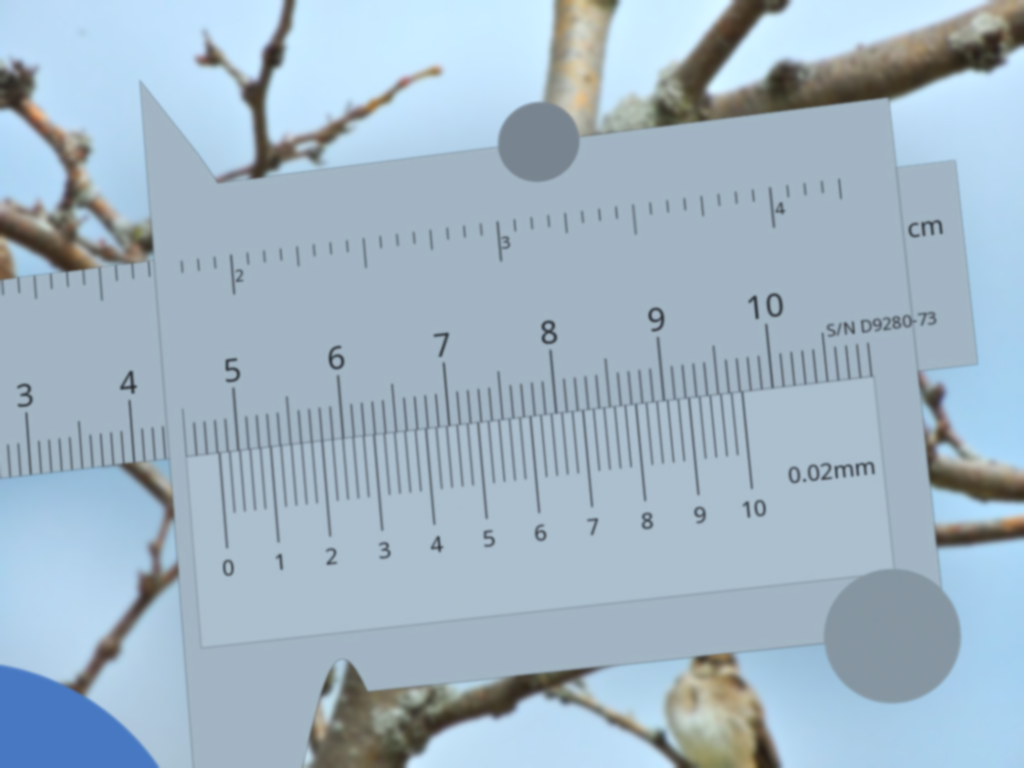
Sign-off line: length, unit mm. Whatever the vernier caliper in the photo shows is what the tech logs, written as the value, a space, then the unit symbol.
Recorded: 48.2 mm
